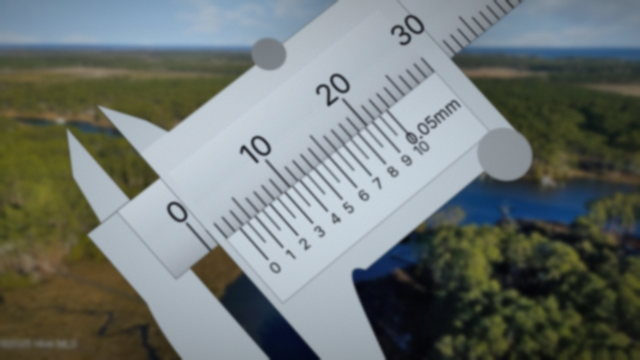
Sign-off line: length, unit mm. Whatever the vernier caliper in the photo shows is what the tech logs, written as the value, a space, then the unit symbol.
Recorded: 3.6 mm
